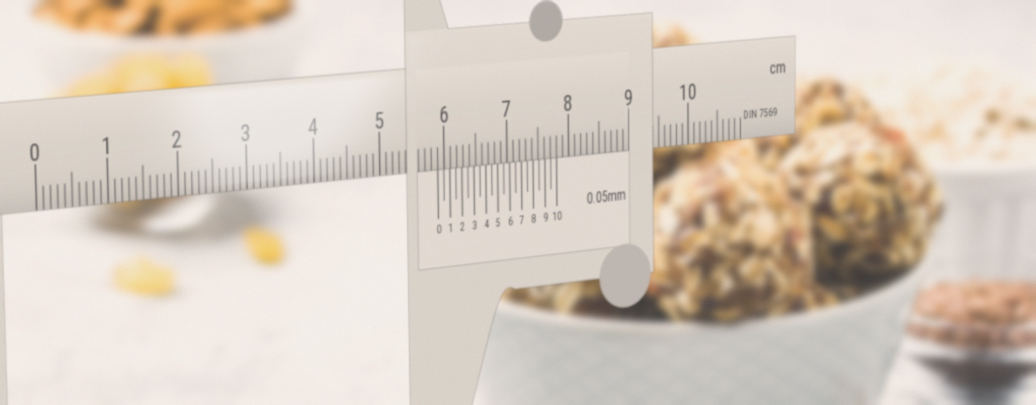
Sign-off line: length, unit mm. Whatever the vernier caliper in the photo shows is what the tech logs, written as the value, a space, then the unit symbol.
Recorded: 59.0 mm
